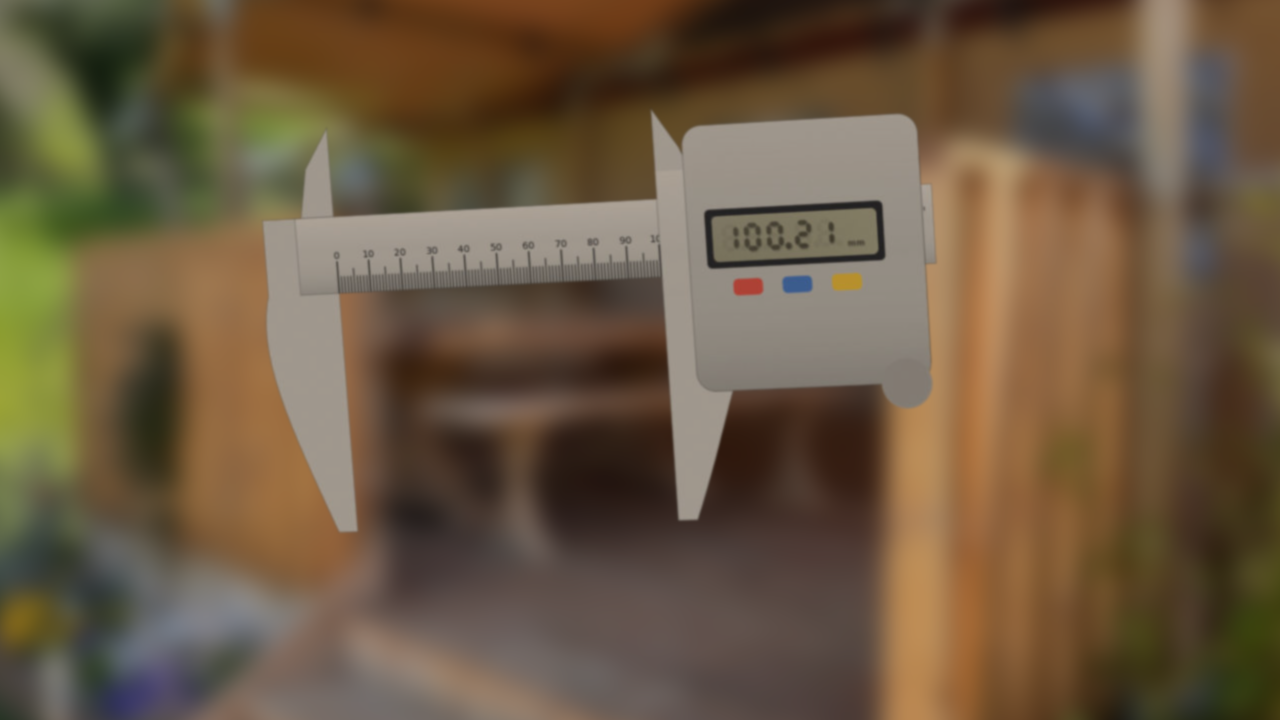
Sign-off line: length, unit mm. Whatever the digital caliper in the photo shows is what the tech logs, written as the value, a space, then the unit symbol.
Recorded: 100.21 mm
